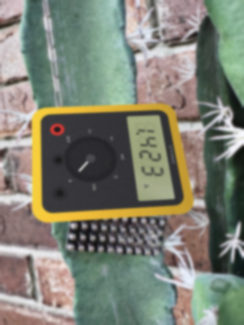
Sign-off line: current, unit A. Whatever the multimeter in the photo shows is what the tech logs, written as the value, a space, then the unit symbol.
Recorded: 1.423 A
